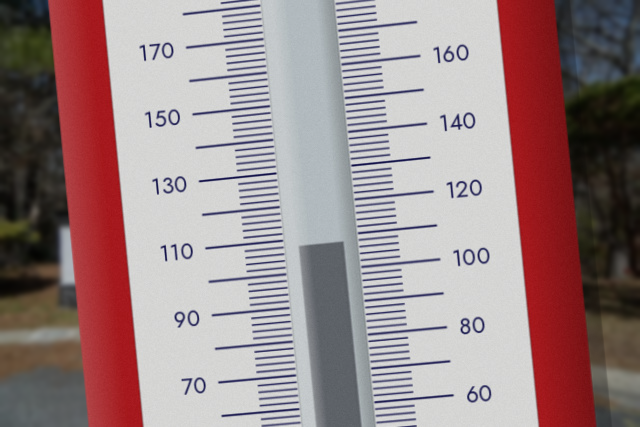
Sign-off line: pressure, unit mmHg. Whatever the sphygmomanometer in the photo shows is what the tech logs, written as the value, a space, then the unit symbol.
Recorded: 108 mmHg
